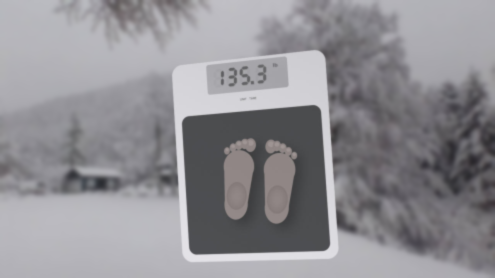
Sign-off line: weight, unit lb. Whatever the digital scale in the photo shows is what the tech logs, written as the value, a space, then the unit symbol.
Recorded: 135.3 lb
